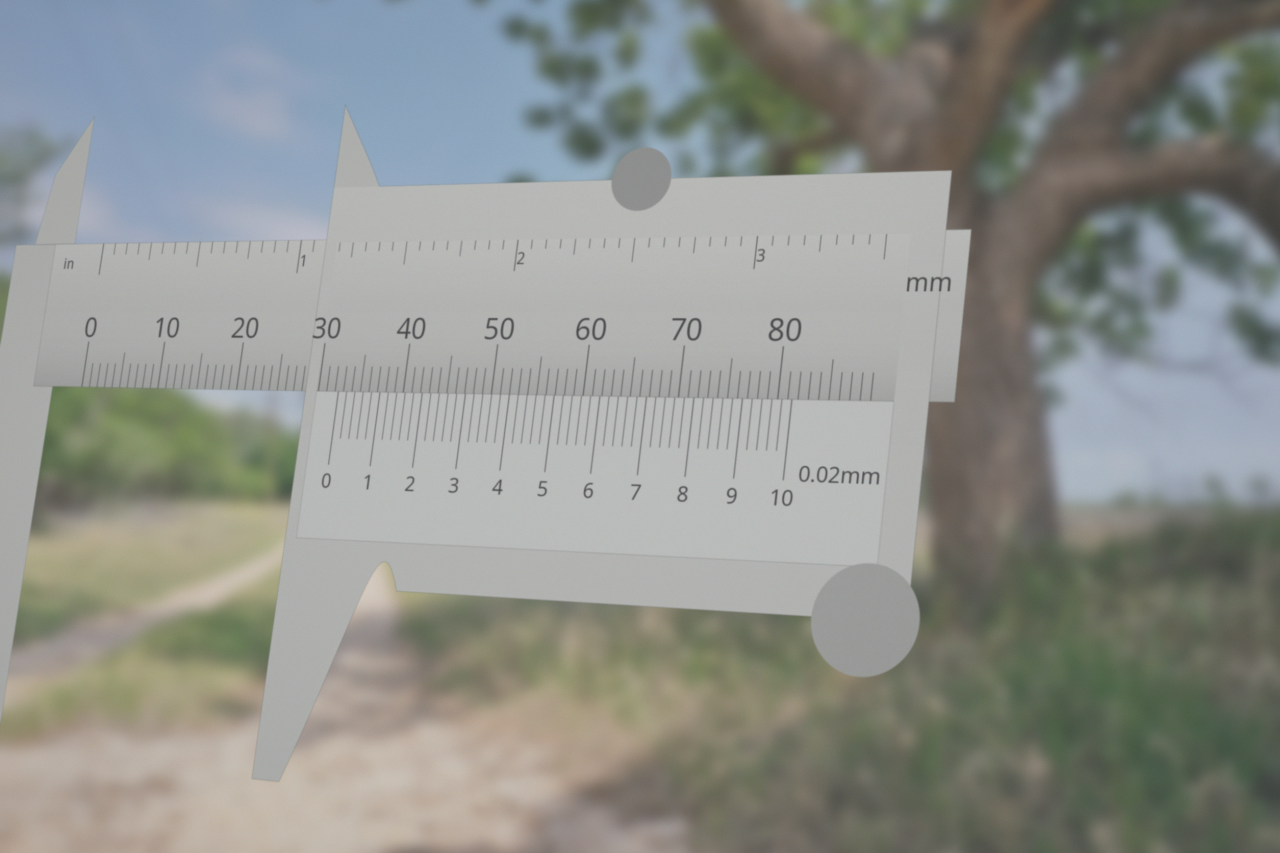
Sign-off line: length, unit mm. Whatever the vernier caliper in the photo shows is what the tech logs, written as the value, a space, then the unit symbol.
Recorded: 32.4 mm
